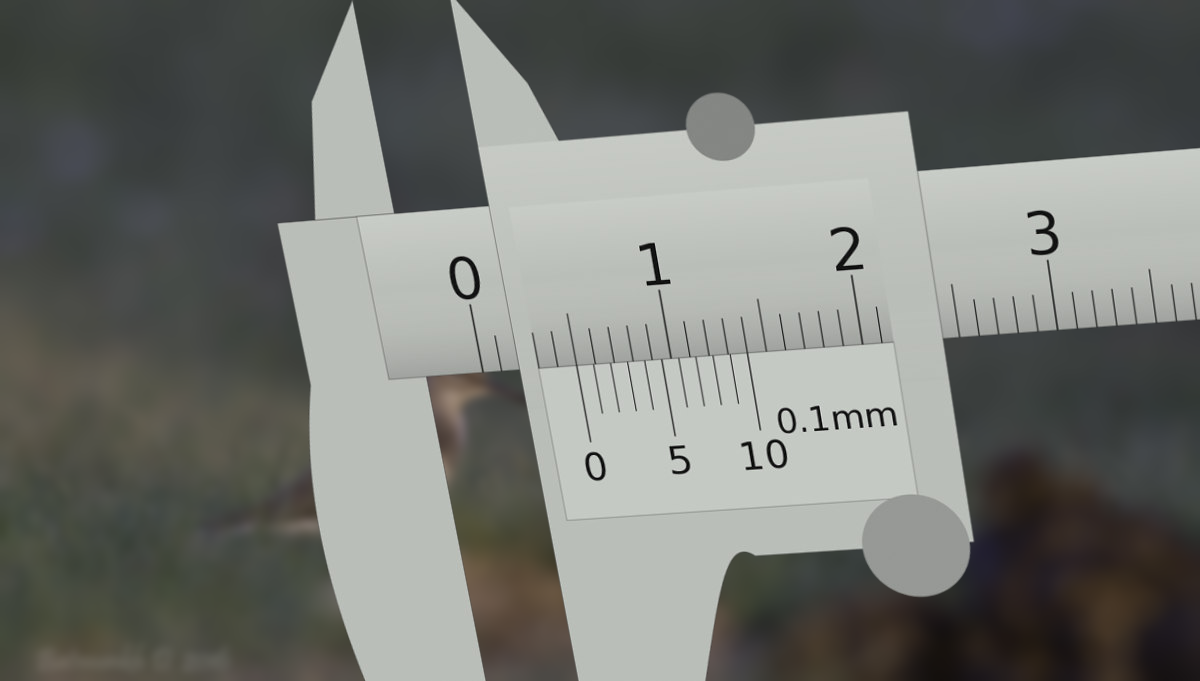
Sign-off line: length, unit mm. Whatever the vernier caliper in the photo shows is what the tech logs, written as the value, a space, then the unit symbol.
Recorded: 5.0 mm
